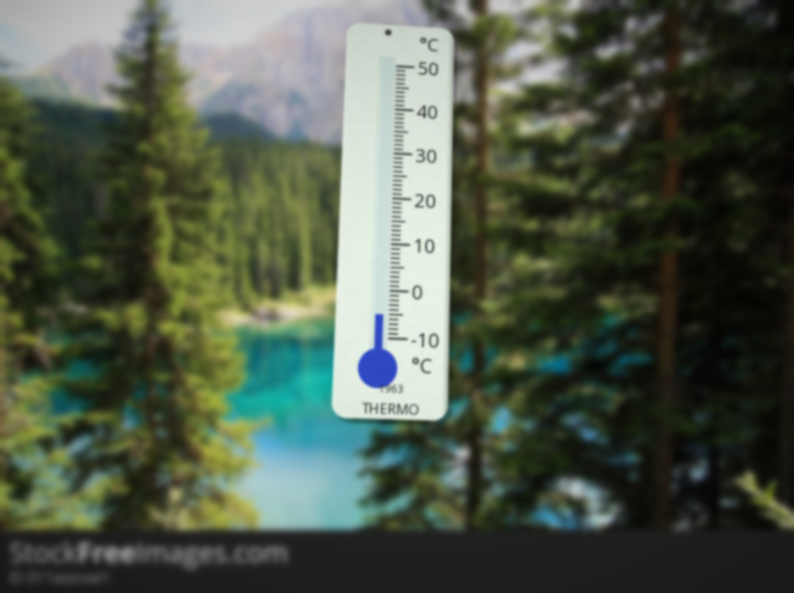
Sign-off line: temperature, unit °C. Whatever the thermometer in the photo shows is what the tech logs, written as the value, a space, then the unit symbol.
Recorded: -5 °C
